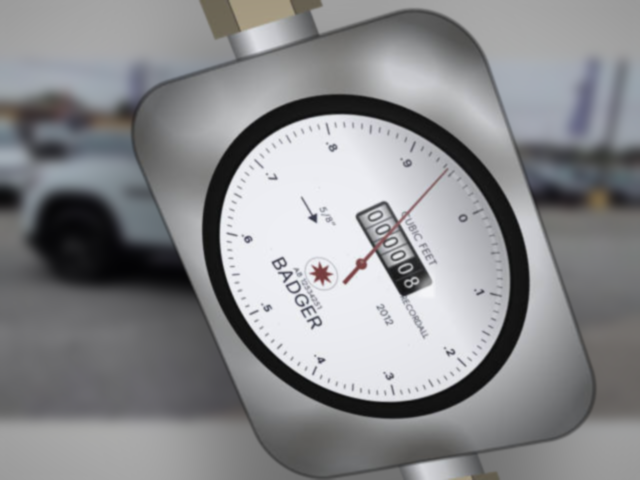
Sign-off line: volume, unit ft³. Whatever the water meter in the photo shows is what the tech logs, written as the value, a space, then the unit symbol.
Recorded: 7.94 ft³
